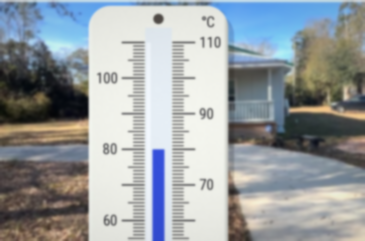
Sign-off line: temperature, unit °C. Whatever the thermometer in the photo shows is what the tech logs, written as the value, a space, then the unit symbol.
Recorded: 80 °C
